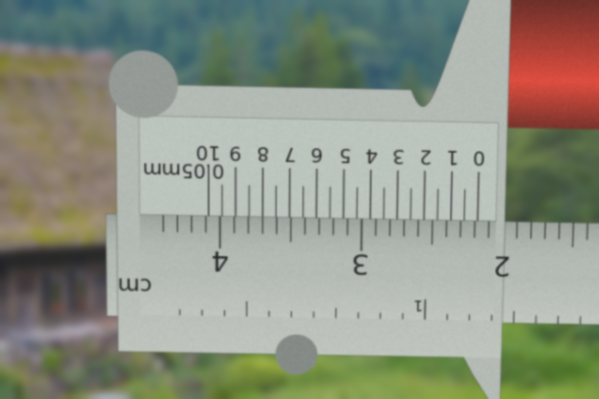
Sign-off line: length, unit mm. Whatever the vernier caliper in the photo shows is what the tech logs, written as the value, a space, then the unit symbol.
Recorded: 21.8 mm
